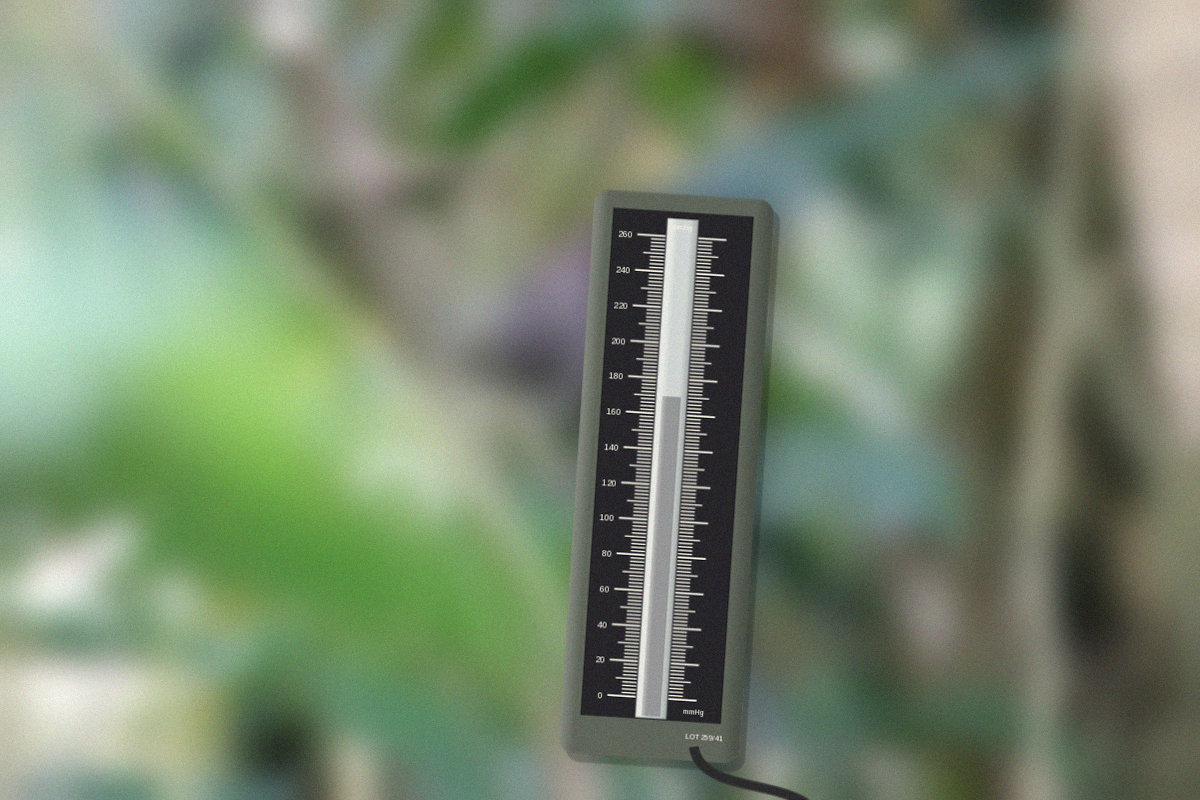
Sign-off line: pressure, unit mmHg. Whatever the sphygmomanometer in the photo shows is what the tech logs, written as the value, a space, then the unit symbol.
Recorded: 170 mmHg
